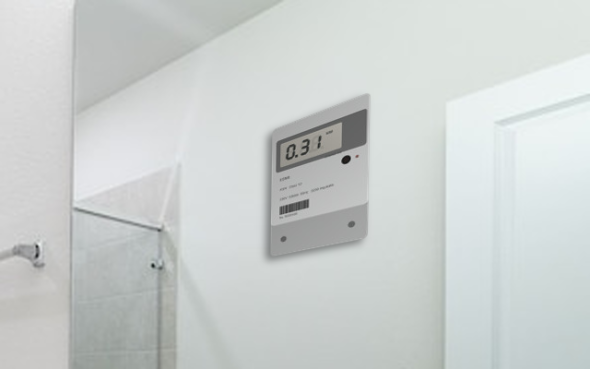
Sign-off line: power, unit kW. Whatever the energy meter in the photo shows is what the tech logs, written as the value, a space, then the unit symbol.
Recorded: 0.31 kW
